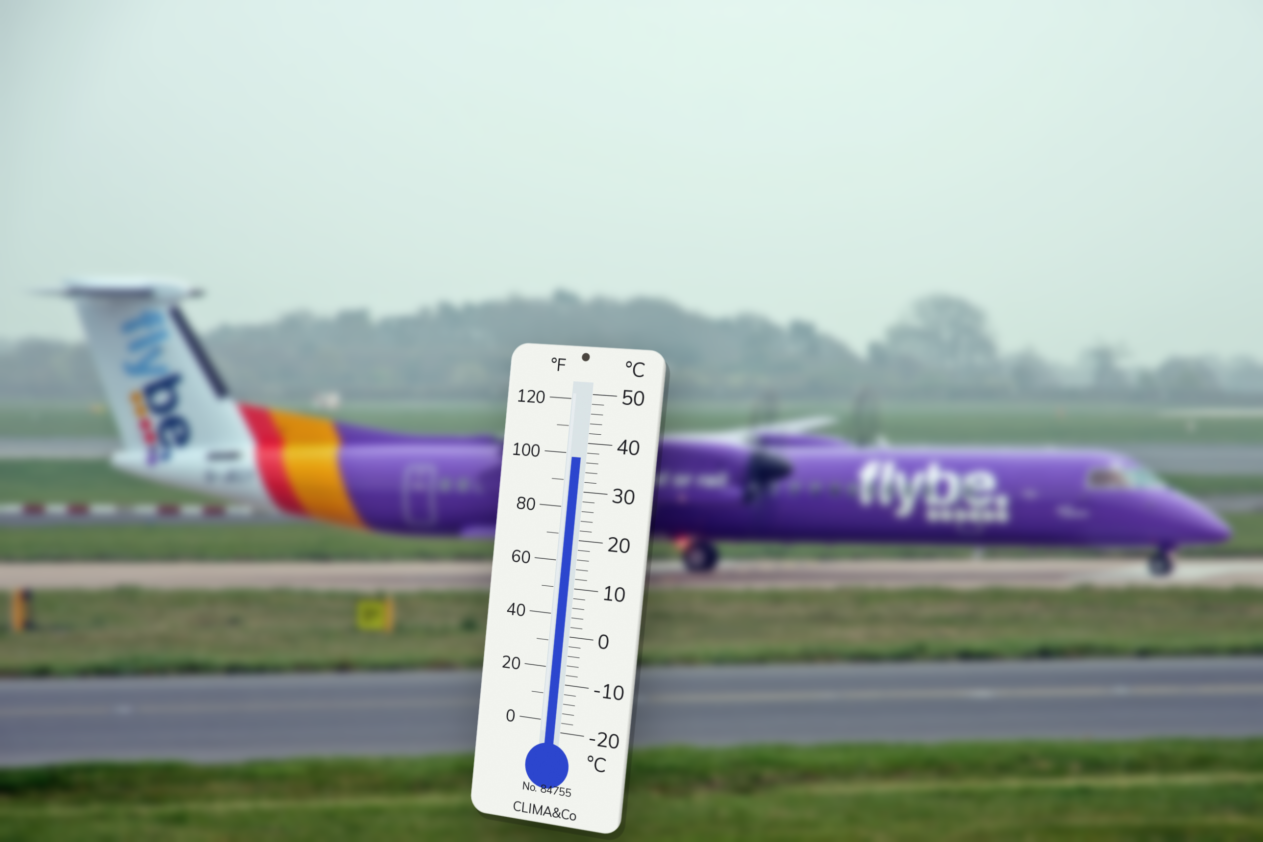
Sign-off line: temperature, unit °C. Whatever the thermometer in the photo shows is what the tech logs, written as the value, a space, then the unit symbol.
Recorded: 37 °C
